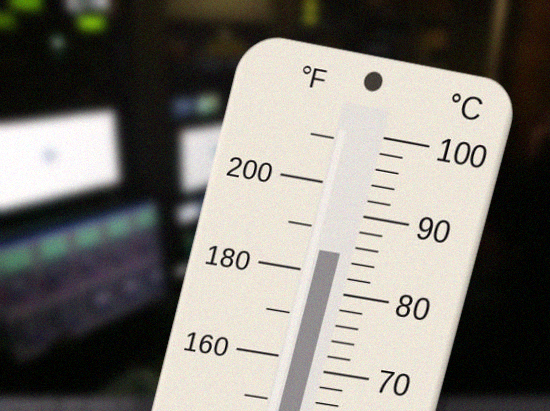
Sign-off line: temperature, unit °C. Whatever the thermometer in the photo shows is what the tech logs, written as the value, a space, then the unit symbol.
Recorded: 85 °C
